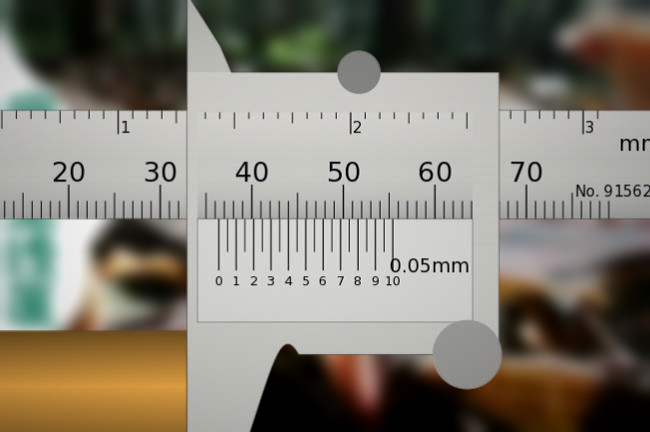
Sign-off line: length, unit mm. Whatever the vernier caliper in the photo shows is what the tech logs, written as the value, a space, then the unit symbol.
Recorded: 36.4 mm
